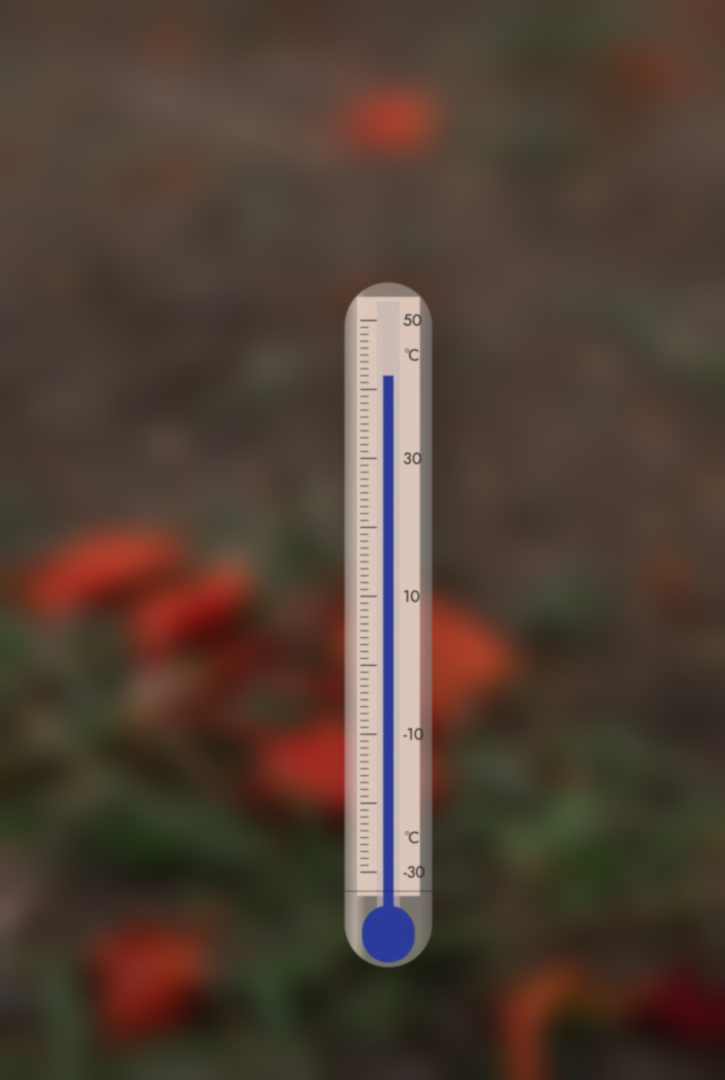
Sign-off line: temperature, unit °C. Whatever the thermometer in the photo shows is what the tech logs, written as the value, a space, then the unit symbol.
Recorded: 42 °C
